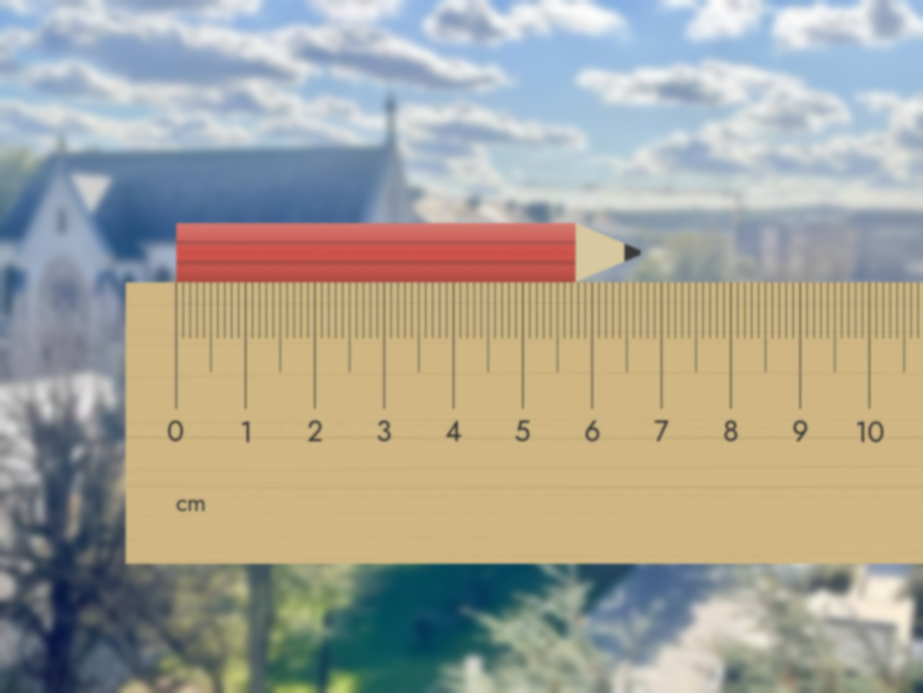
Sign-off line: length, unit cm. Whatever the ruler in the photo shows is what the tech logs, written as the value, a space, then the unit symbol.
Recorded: 6.7 cm
